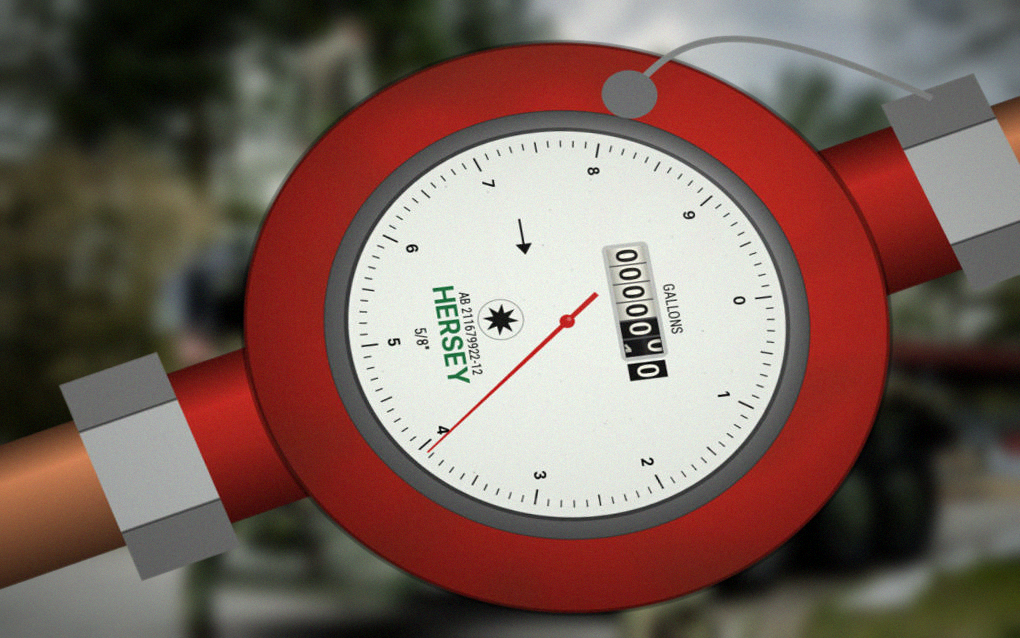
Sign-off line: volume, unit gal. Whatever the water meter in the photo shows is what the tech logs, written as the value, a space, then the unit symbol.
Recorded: 3.9 gal
